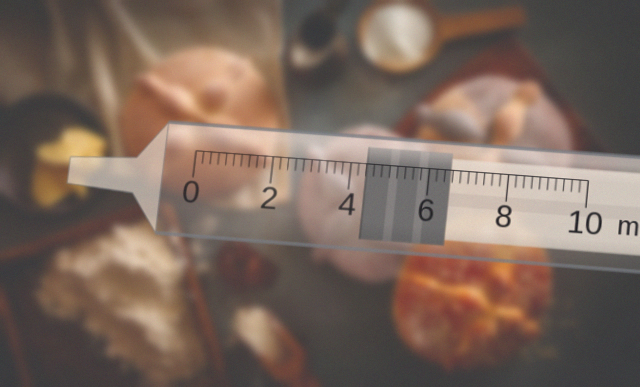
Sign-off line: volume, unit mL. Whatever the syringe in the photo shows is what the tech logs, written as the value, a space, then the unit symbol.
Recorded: 4.4 mL
